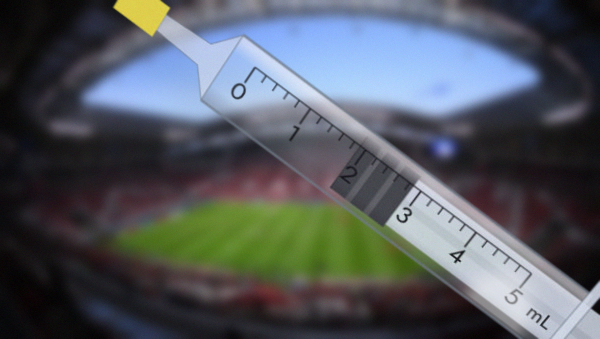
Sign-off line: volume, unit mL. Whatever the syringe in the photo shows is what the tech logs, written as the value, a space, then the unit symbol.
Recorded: 1.9 mL
